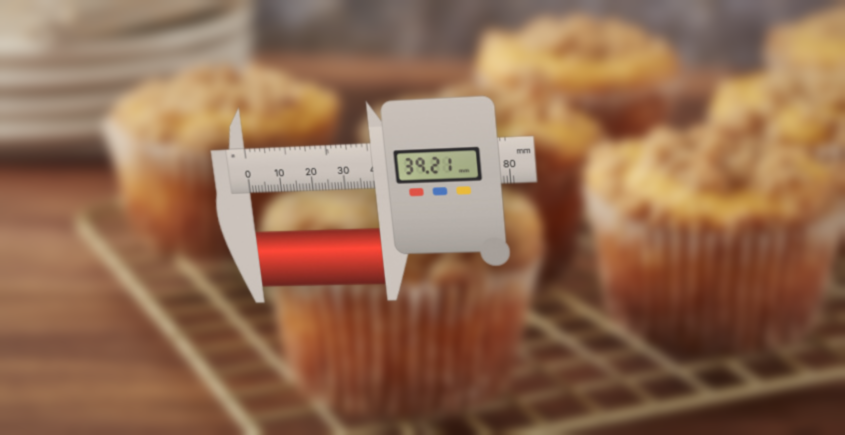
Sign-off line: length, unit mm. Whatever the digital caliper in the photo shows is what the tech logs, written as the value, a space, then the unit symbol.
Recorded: 39.21 mm
